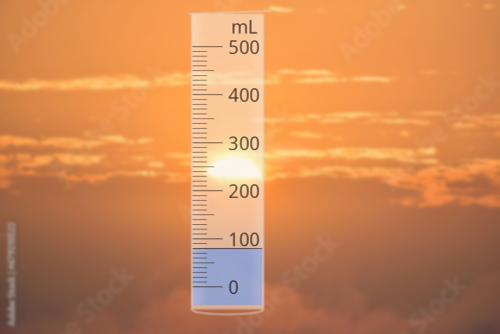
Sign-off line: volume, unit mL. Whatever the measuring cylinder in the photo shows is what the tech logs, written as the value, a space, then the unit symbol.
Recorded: 80 mL
